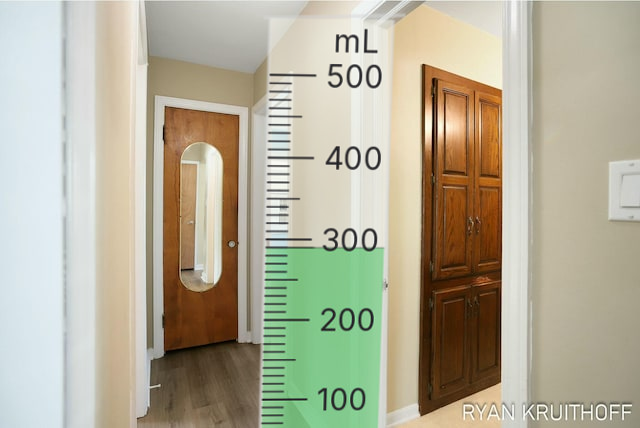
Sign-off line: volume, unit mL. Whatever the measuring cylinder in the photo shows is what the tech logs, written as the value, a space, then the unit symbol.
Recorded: 290 mL
